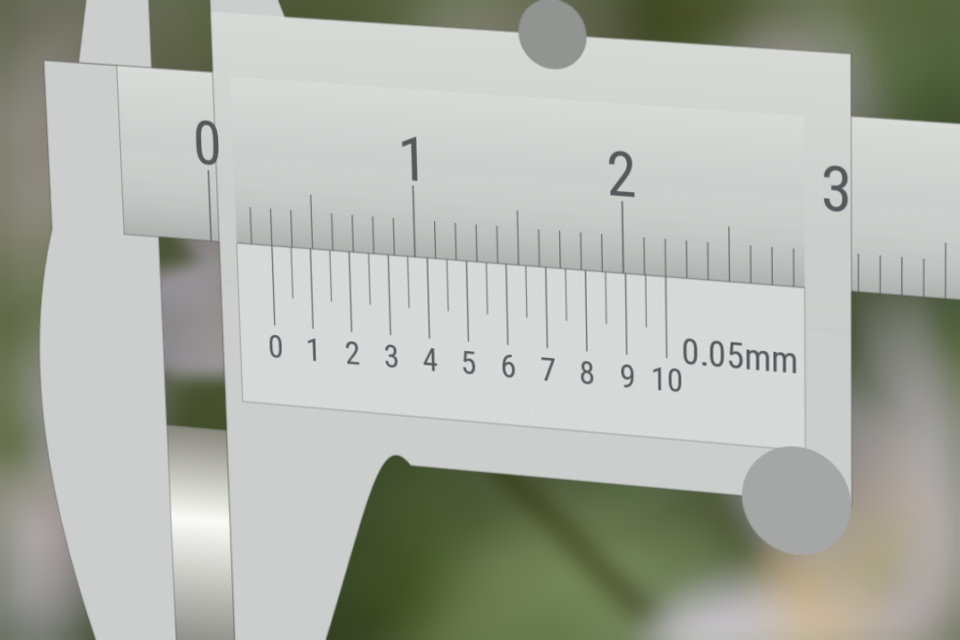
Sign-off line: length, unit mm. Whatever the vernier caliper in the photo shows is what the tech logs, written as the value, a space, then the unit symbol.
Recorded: 3.0 mm
